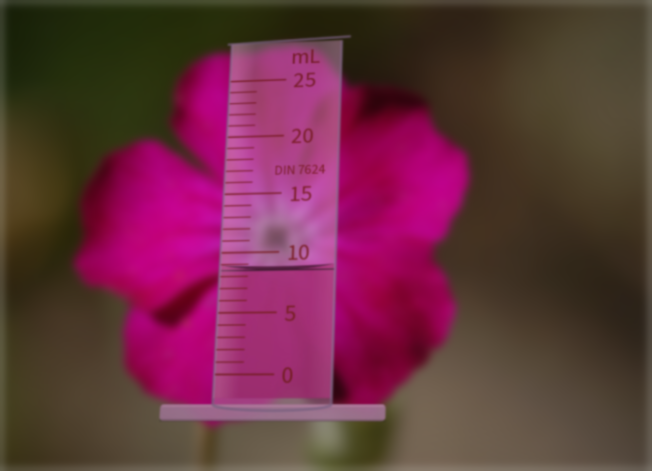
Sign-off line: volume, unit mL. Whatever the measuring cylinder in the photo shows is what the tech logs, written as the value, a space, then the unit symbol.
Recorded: 8.5 mL
